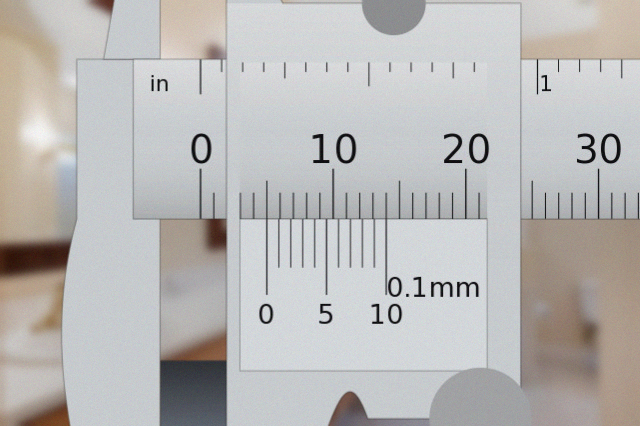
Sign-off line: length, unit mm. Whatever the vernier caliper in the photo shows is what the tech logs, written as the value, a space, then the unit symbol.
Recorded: 5.0 mm
